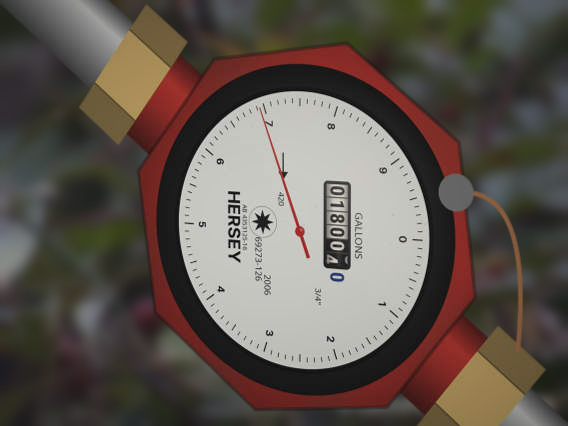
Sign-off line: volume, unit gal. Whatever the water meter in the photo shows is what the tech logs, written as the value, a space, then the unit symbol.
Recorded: 180036.9 gal
